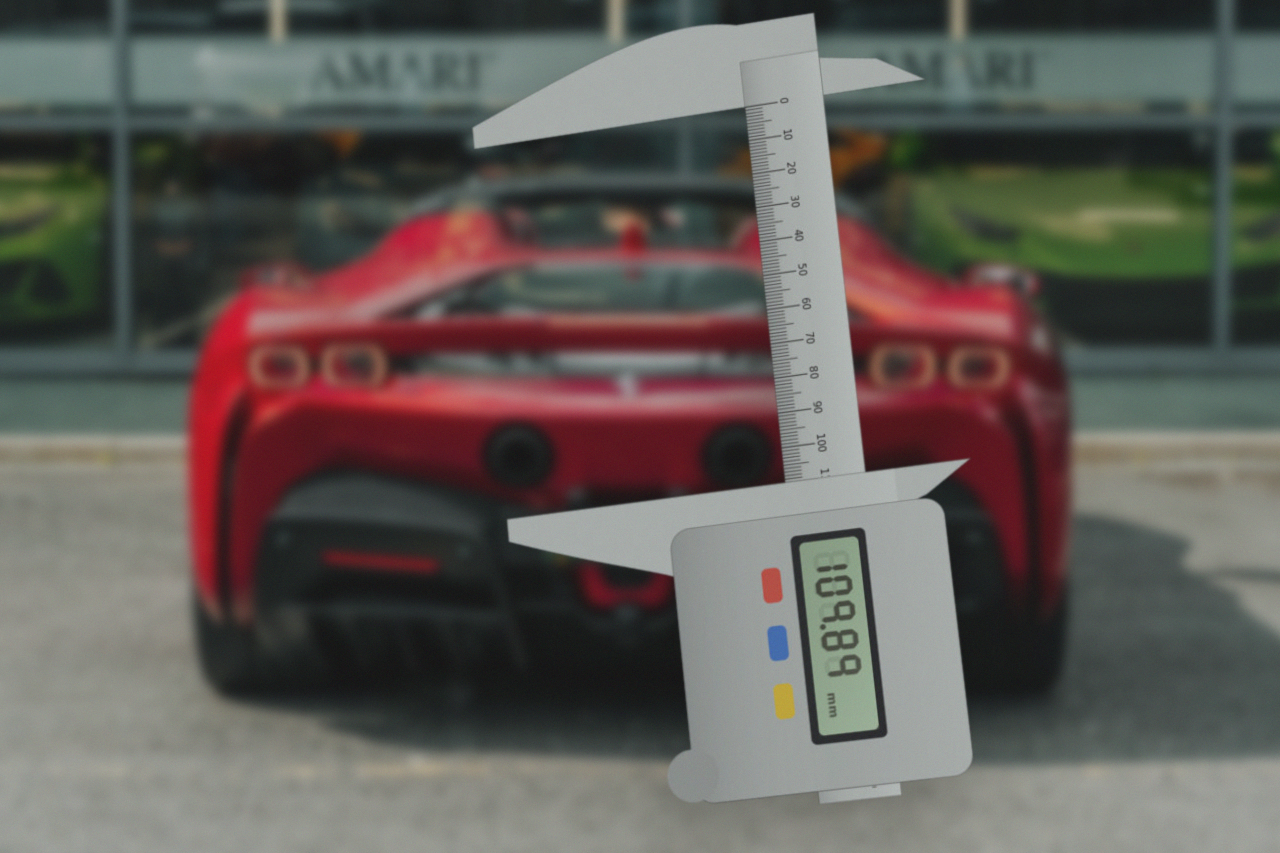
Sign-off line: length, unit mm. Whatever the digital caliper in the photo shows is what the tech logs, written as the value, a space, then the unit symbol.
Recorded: 109.89 mm
